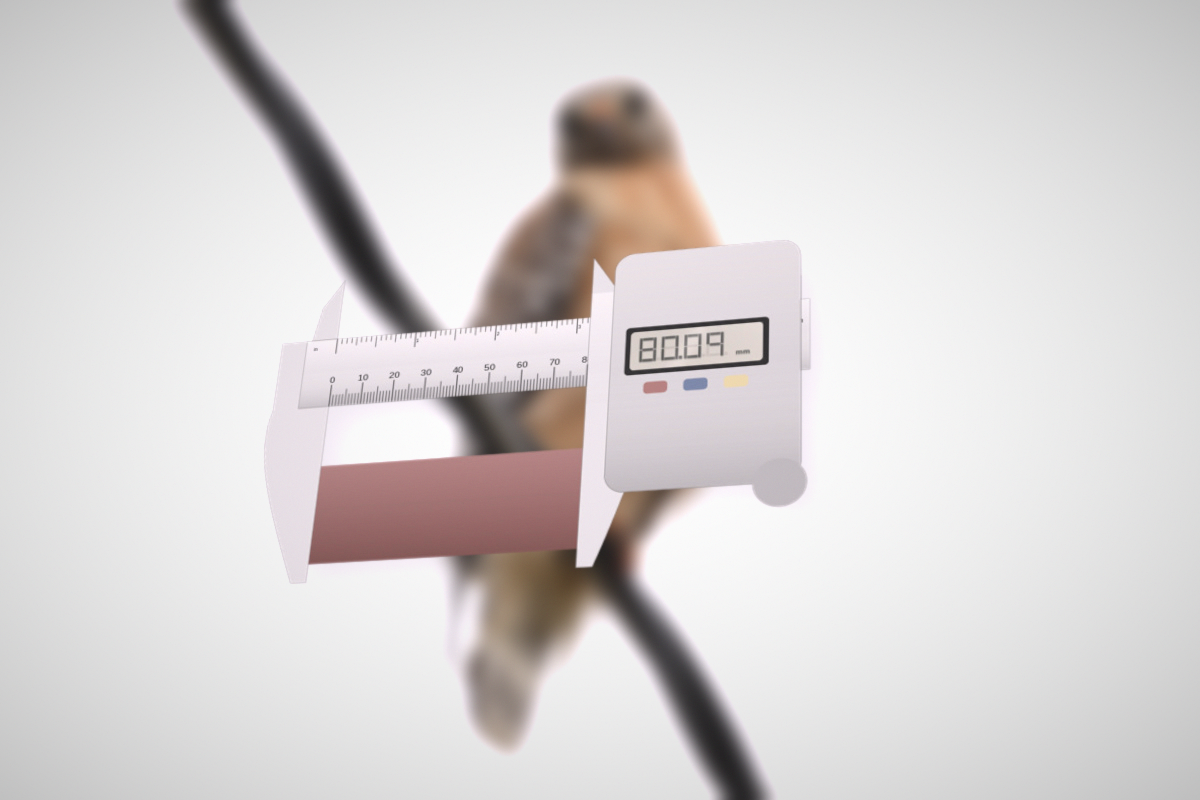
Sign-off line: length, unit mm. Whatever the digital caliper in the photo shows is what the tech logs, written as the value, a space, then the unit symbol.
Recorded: 80.09 mm
